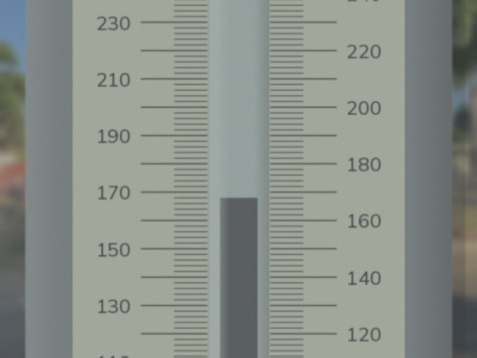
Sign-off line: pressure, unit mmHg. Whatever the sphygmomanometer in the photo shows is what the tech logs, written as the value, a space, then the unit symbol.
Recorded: 168 mmHg
